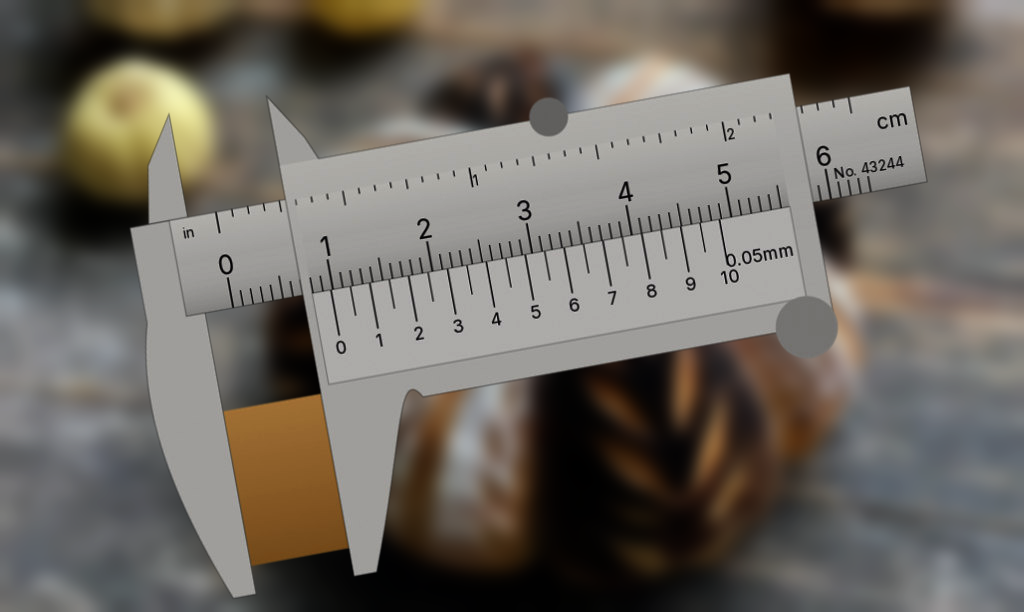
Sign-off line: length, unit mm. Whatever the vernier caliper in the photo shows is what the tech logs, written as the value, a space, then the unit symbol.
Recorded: 9.8 mm
